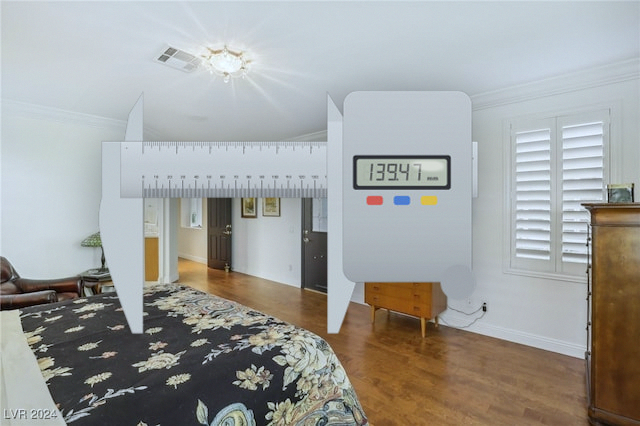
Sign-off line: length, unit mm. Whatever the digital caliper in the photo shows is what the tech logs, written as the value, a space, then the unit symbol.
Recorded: 139.47 mm
